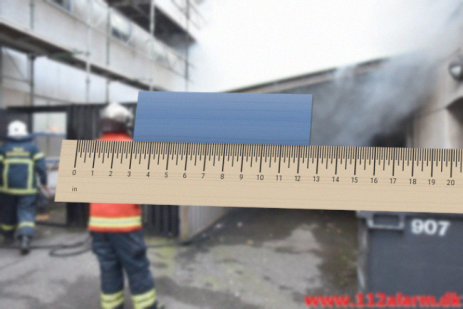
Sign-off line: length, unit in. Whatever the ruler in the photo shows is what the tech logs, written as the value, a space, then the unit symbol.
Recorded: 9.5 in
